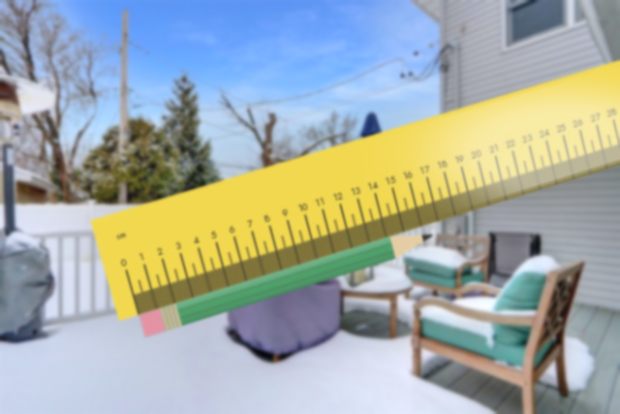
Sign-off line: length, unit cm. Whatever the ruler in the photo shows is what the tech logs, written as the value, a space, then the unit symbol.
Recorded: 16.5 cm
